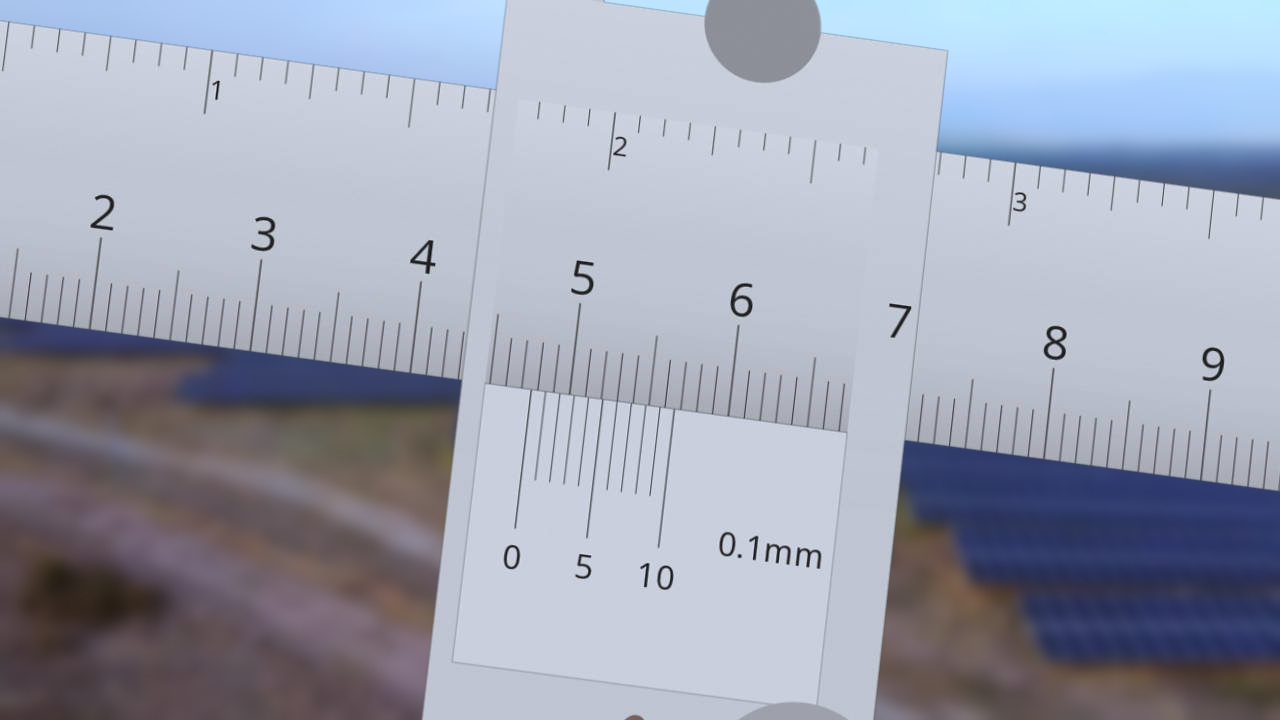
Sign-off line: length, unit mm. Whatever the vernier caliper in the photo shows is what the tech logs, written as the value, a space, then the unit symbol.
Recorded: 47.6 mm
